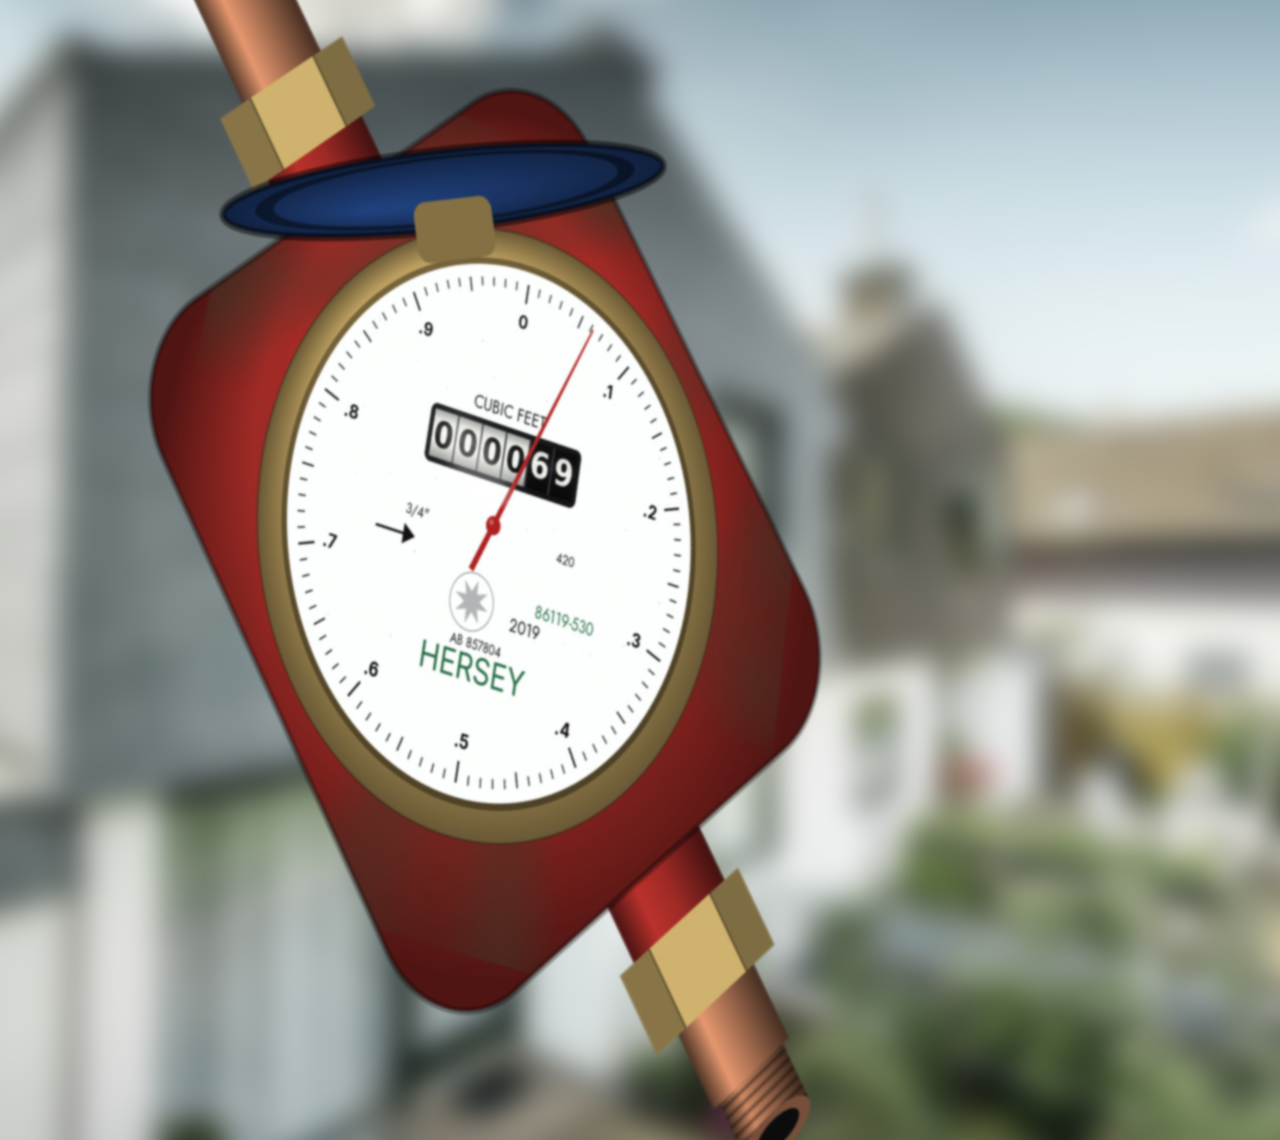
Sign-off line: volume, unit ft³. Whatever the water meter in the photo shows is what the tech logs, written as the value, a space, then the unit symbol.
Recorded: 69.06 ft³
